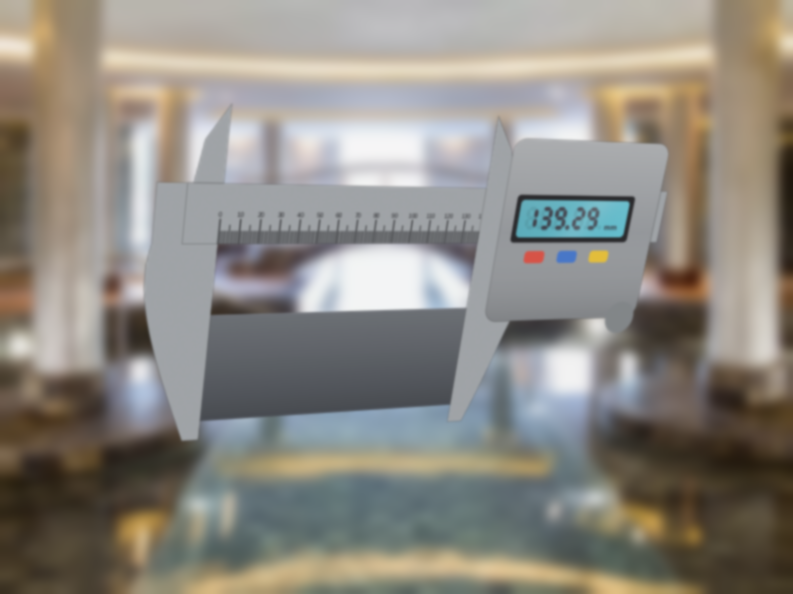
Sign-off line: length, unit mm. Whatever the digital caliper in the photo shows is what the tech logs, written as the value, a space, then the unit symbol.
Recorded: 139.29 mm
